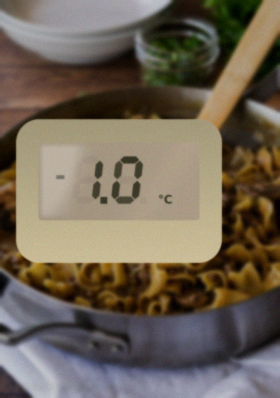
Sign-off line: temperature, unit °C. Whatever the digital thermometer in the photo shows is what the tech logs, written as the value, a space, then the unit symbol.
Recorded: -1.0 °C
